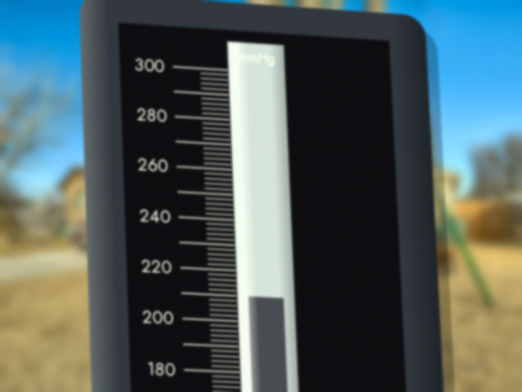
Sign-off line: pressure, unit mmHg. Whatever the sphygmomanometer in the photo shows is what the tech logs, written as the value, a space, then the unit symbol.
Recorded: 210 mmHg
